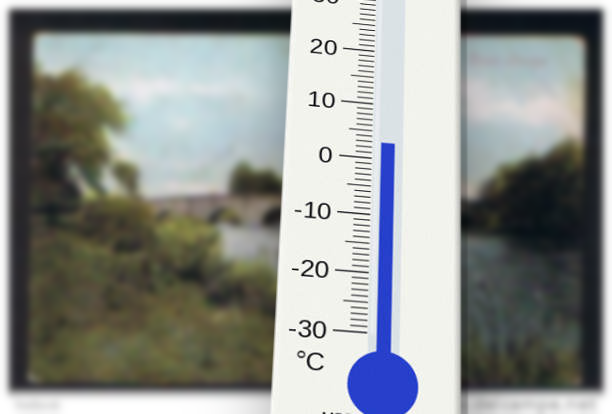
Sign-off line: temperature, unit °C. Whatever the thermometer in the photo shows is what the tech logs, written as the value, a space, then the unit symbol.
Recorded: 3 °C
